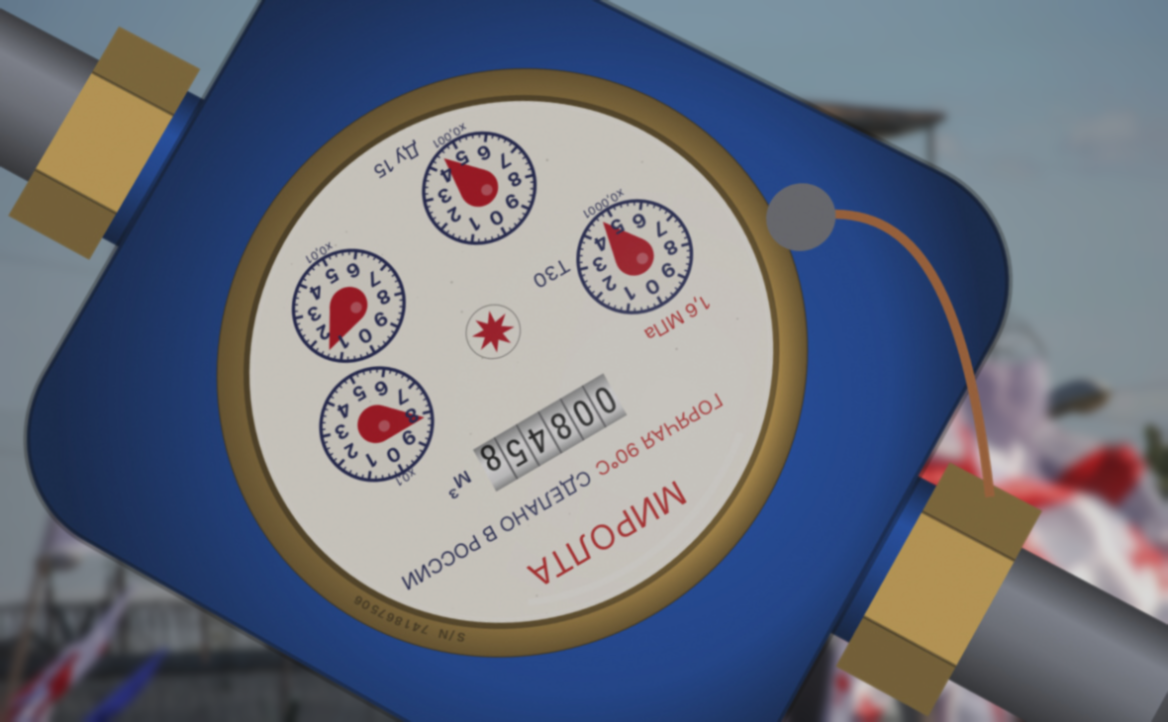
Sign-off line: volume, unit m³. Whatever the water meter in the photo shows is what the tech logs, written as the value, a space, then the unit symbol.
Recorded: 8457.8144 m³
